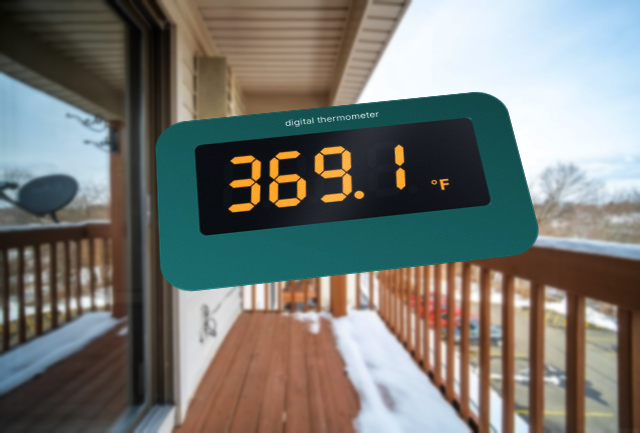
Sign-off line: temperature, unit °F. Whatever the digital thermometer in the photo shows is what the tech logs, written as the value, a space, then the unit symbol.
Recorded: 369.1 °F
